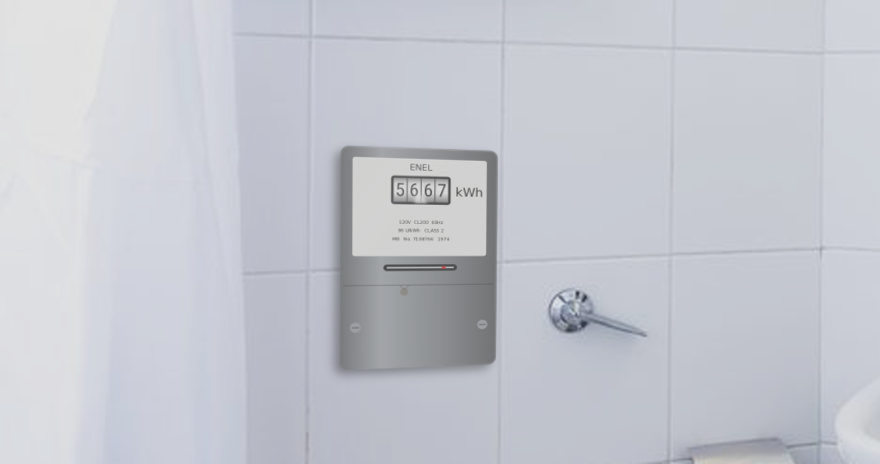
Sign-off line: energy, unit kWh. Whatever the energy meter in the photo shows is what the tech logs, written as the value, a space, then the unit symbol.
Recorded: 5667 kWh
